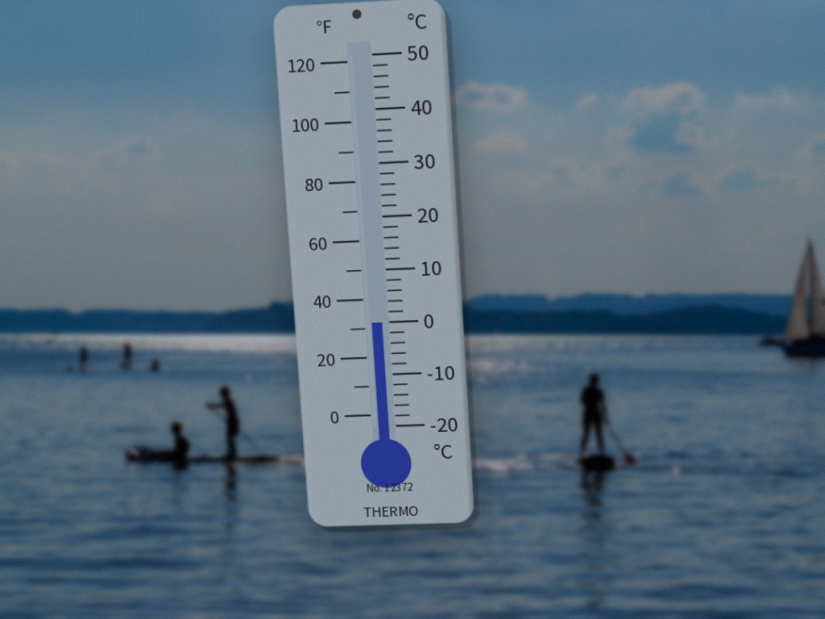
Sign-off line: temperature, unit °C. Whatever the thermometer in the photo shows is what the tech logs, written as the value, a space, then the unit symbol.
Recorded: 0 °C
